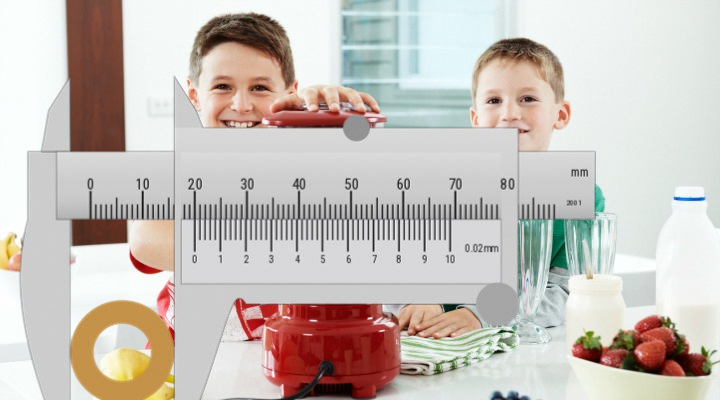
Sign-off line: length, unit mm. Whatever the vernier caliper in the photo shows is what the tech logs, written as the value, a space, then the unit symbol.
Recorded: 20.0 mm
